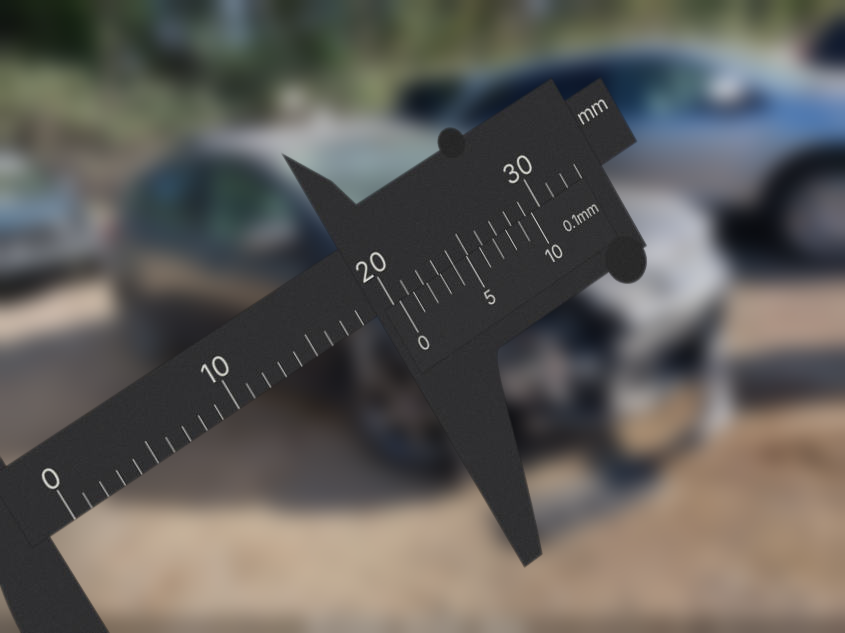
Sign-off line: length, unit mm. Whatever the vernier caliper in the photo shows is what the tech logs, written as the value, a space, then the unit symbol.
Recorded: 20.4 mm
